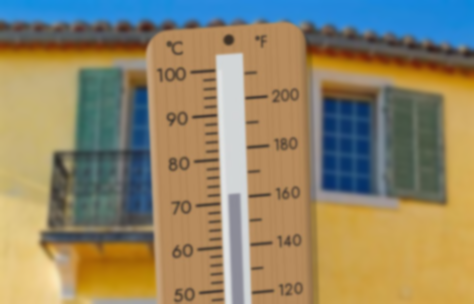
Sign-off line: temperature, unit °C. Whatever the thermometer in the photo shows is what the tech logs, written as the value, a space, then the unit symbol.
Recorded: 72 °C
